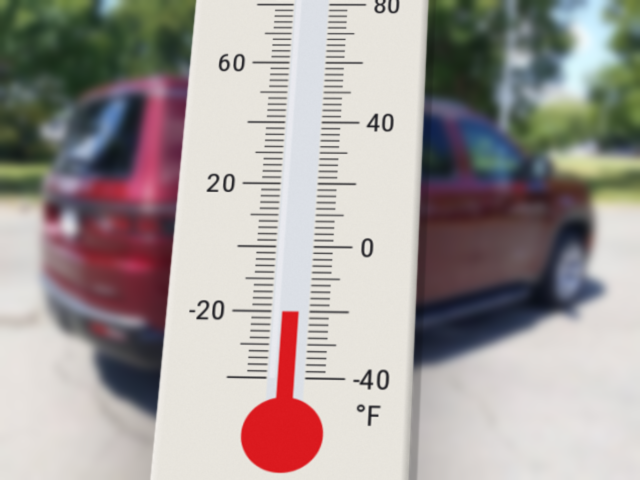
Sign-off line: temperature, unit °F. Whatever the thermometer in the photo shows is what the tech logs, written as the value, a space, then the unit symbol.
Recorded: -20 °F
